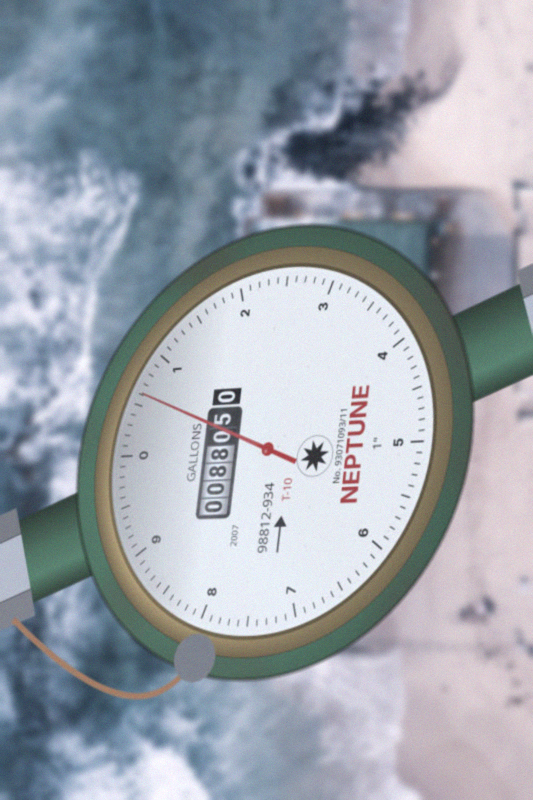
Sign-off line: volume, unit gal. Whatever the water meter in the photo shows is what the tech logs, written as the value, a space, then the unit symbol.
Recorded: 88050.6 gal
